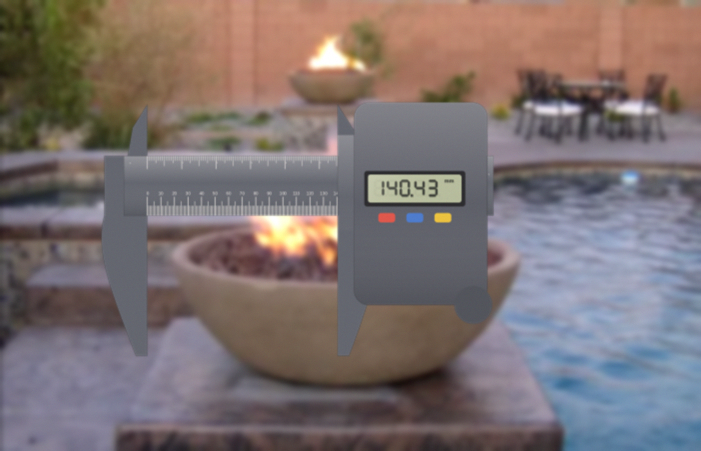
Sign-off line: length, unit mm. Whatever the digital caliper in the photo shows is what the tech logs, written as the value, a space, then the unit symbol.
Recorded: 140.43 mm
